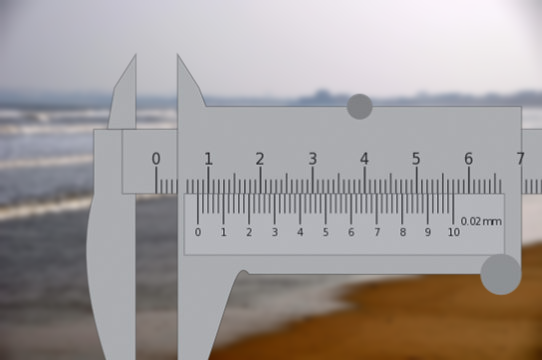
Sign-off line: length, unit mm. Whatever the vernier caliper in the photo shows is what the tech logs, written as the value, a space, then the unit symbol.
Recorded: 8.0 mm
